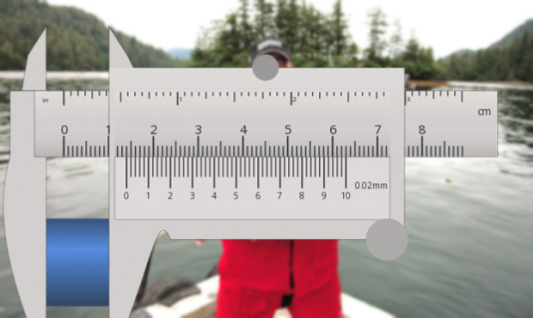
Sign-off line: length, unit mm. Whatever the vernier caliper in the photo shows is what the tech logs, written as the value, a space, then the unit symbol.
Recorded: 14.0 mm
